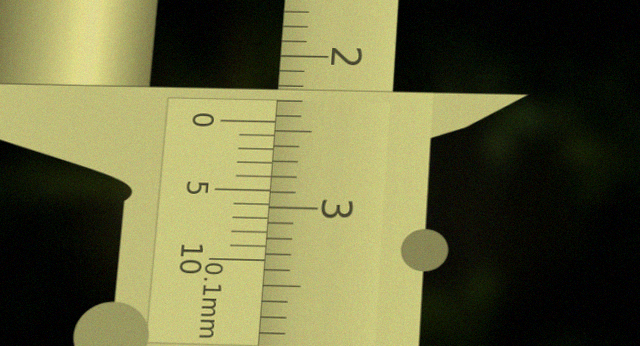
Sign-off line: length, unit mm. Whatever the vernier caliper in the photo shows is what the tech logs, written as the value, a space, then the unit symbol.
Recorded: 24.4 mm
